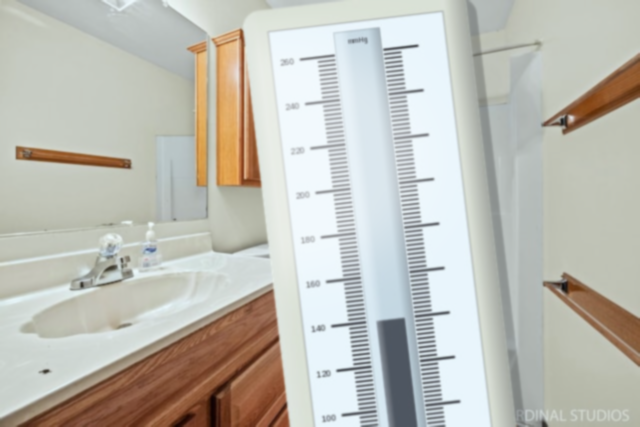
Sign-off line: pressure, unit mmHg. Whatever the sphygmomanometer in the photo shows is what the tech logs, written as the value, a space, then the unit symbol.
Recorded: 140 mmHg
